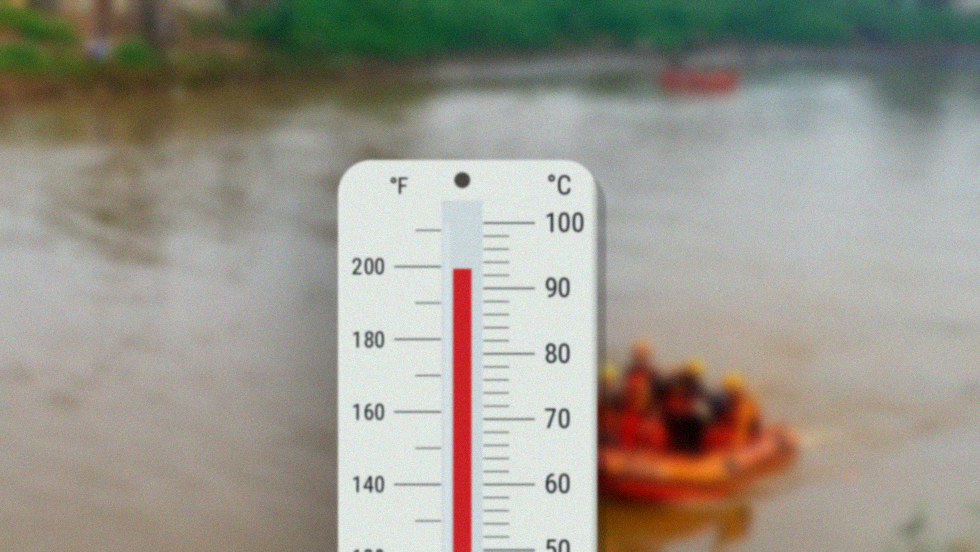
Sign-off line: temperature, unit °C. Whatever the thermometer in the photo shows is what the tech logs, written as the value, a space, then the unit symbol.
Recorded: 93 °C
